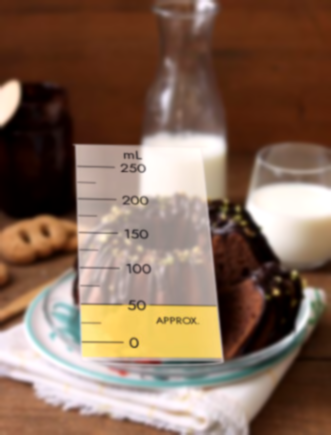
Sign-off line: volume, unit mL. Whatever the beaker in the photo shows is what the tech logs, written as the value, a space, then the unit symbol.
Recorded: 50 mL
